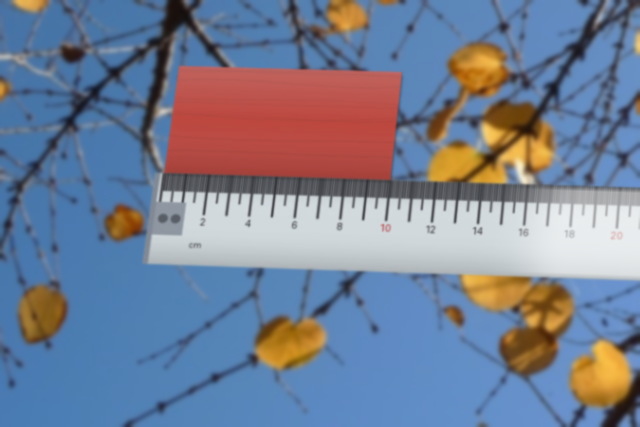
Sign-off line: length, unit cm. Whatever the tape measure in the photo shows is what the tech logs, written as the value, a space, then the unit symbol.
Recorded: 10 cm
